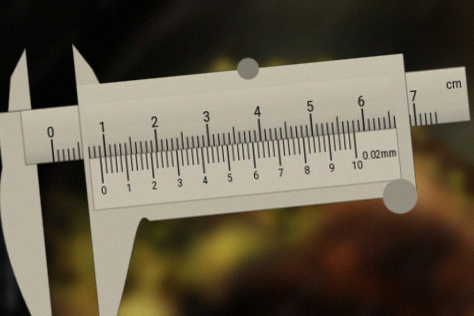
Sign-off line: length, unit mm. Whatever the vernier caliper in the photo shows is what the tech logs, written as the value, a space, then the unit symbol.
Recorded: 9.0 mm
